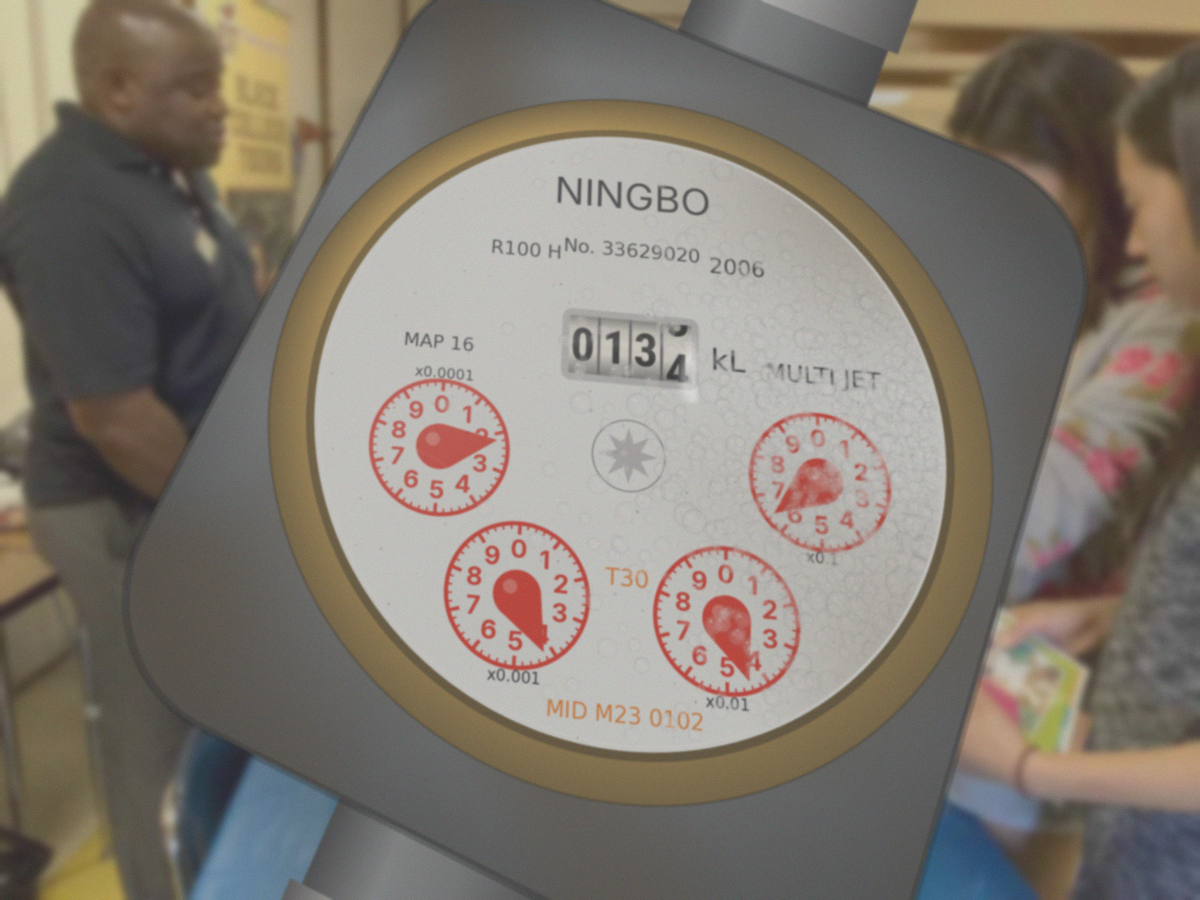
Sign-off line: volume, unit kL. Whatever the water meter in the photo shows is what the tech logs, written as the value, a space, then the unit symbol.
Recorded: 133.6442 kL
